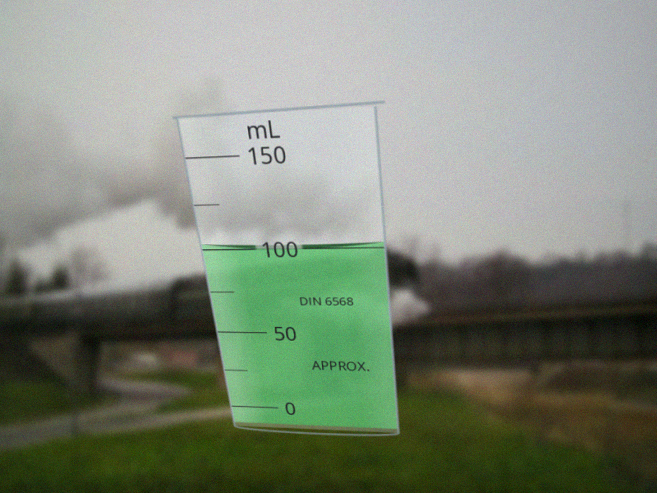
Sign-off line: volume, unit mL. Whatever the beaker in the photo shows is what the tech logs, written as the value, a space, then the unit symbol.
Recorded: 100 mL
